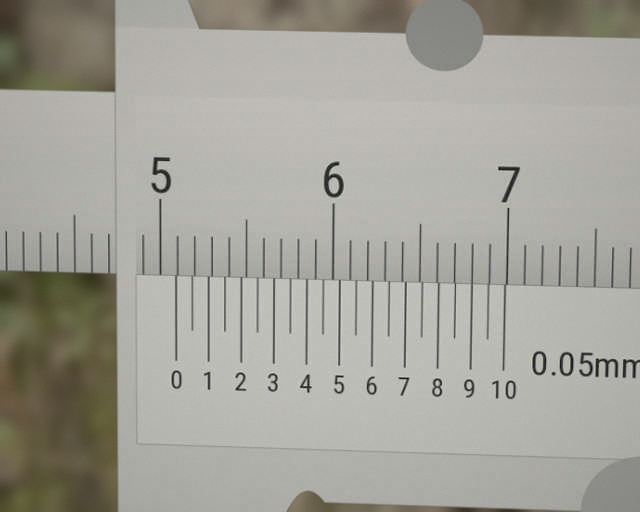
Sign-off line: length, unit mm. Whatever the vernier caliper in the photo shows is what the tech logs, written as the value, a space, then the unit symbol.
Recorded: 50.9 mm
